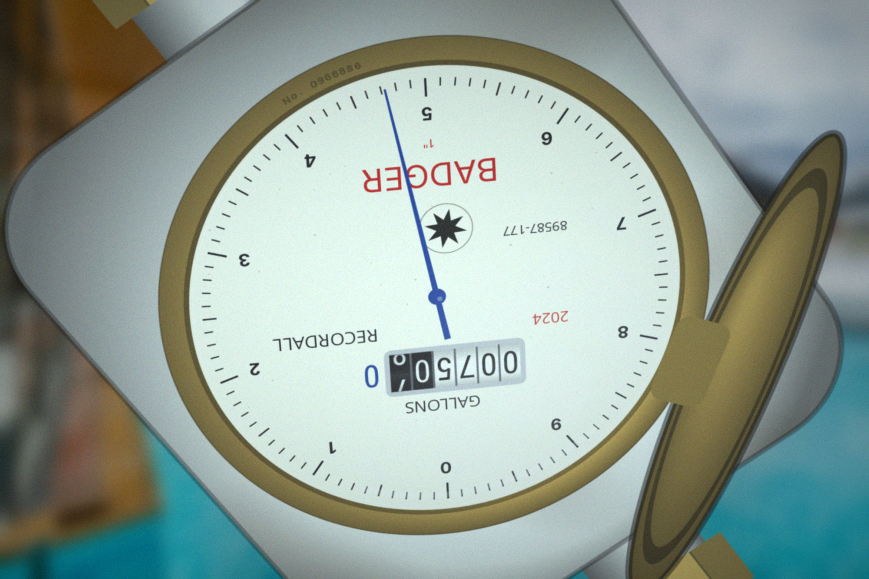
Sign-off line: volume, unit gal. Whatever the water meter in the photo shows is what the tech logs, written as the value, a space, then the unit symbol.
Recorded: 75074.7 gal
